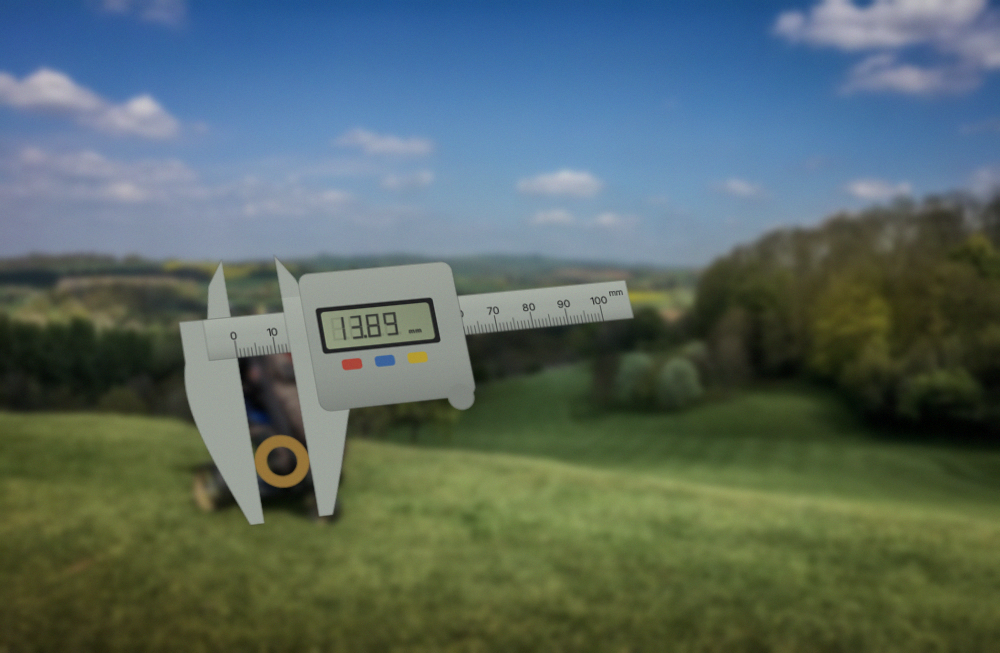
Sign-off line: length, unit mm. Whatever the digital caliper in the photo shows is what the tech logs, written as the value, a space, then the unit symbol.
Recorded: 13.89 mm
